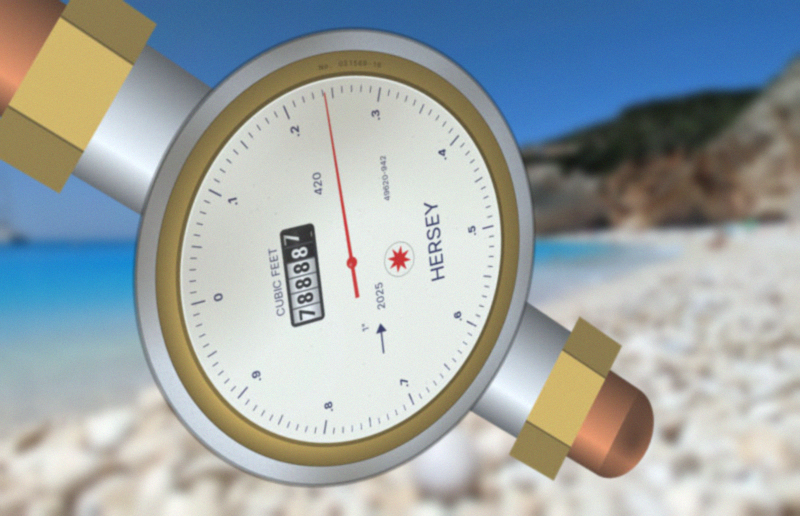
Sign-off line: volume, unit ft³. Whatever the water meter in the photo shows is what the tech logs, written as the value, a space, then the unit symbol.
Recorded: 788887.24 ft³
